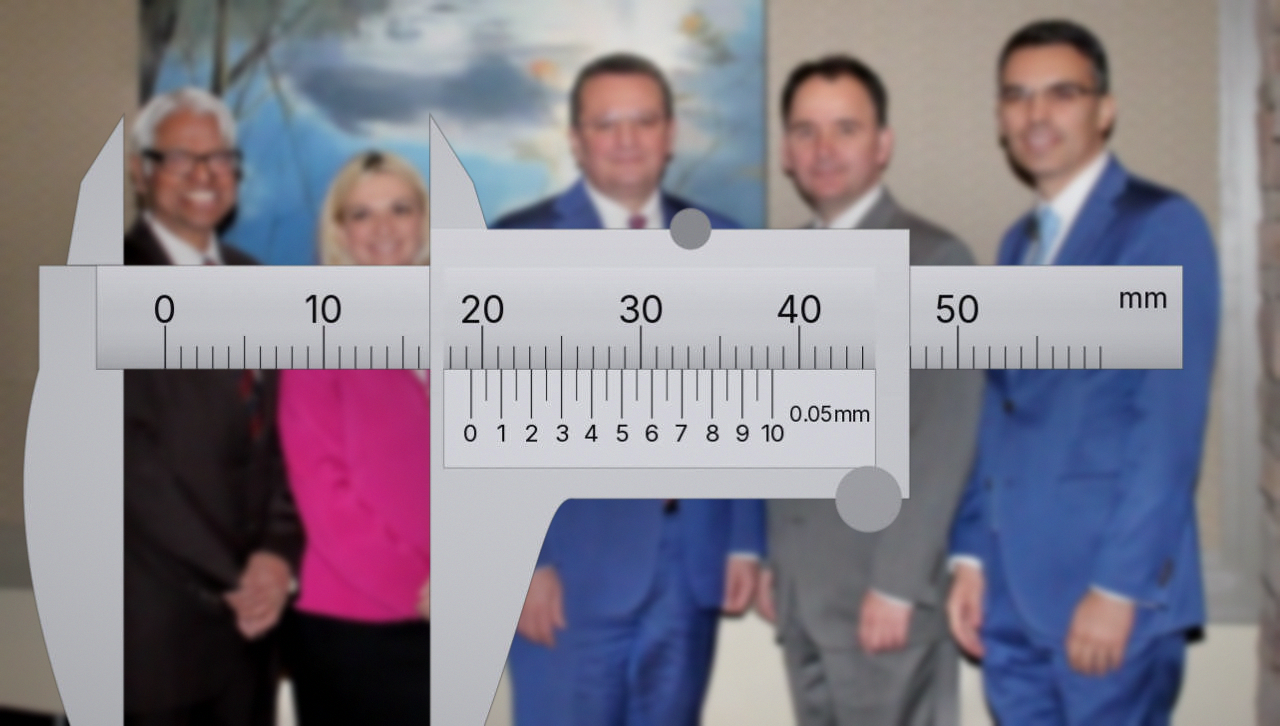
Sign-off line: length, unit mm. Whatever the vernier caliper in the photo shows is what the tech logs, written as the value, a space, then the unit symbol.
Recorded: 19.3 mm
